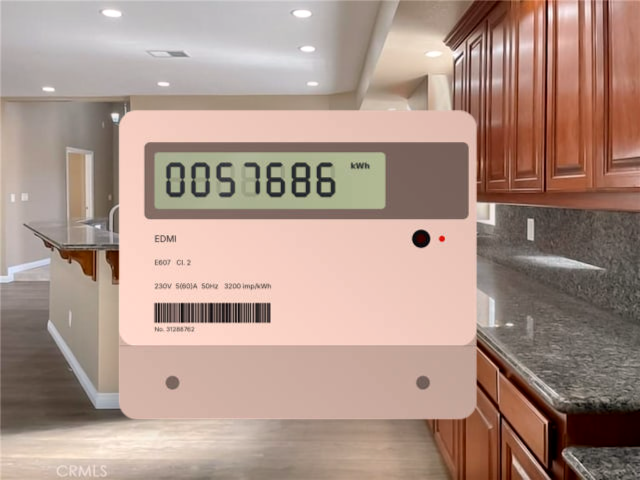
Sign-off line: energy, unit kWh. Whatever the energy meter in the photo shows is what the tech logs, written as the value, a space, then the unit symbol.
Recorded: 57686 kWh
